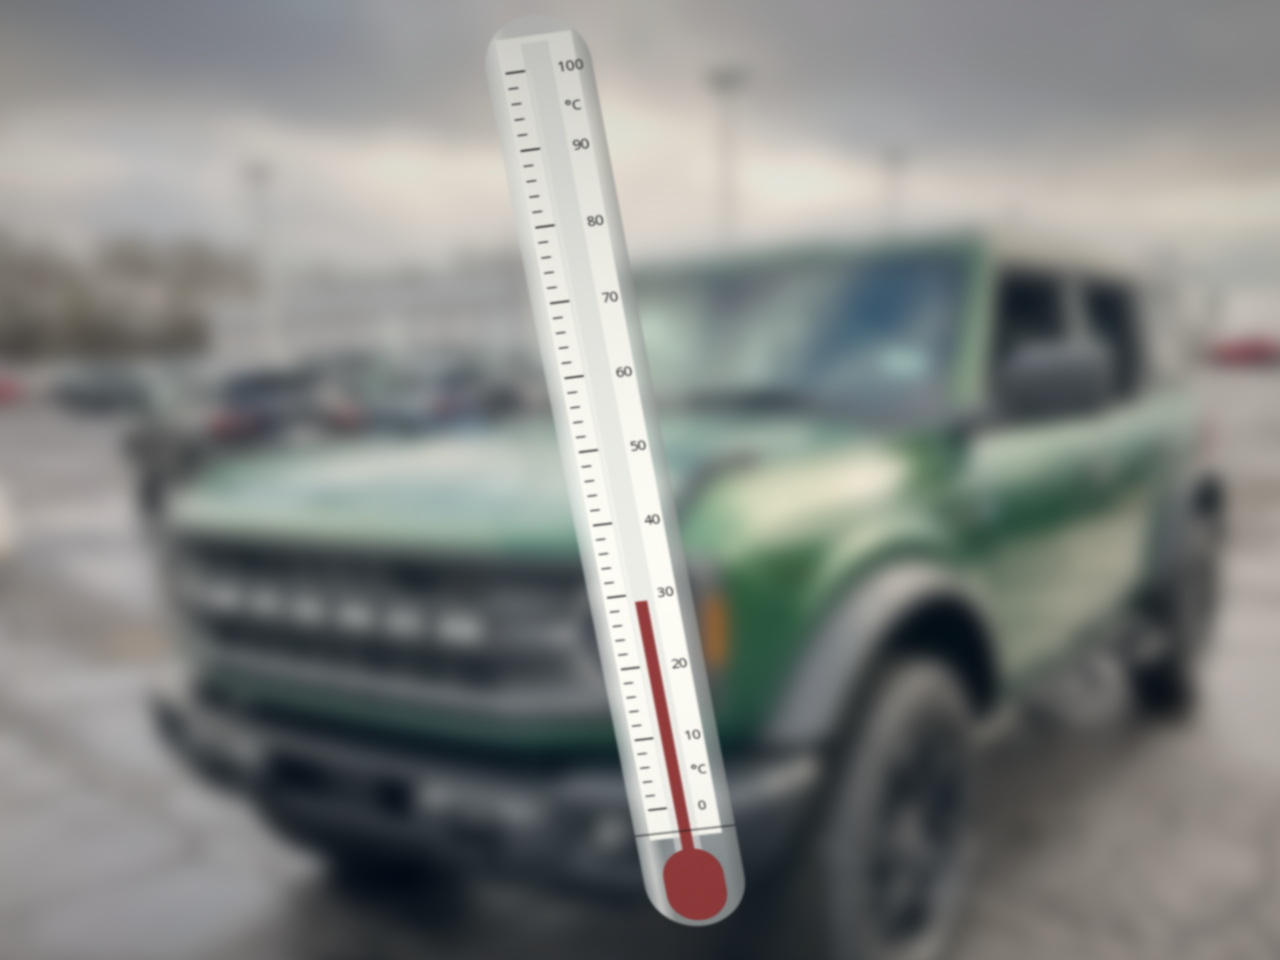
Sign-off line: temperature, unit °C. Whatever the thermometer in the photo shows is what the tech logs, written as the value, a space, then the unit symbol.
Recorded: 29 °C
